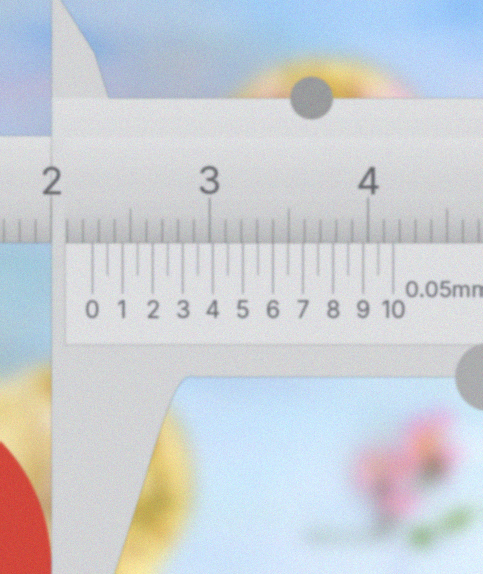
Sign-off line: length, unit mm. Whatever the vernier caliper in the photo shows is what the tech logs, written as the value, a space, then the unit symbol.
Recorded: 22.6 mm
